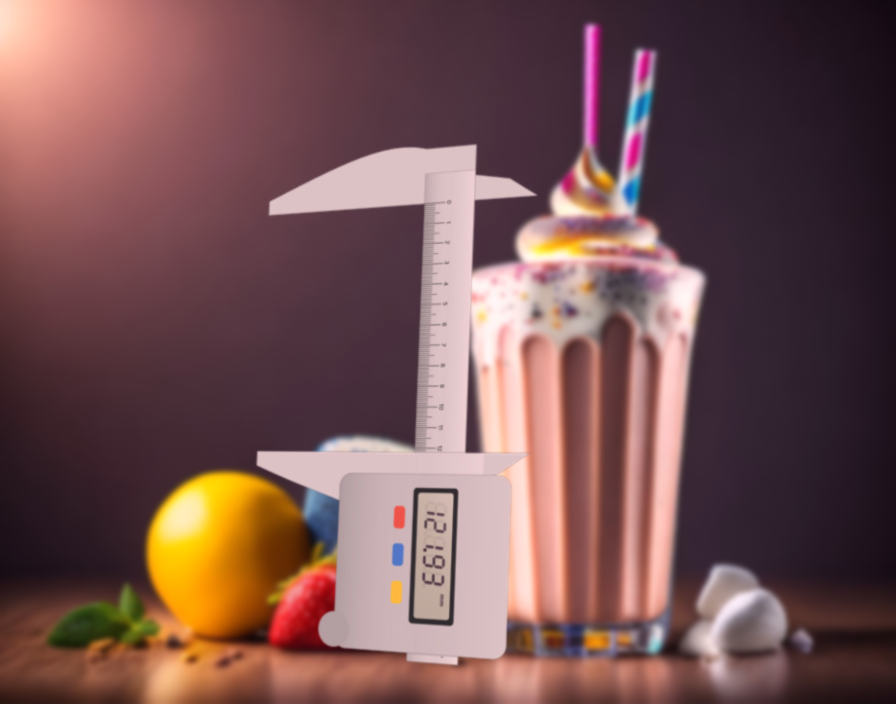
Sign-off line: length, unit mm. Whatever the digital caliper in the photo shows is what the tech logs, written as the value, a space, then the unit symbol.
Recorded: 121.93 mm
